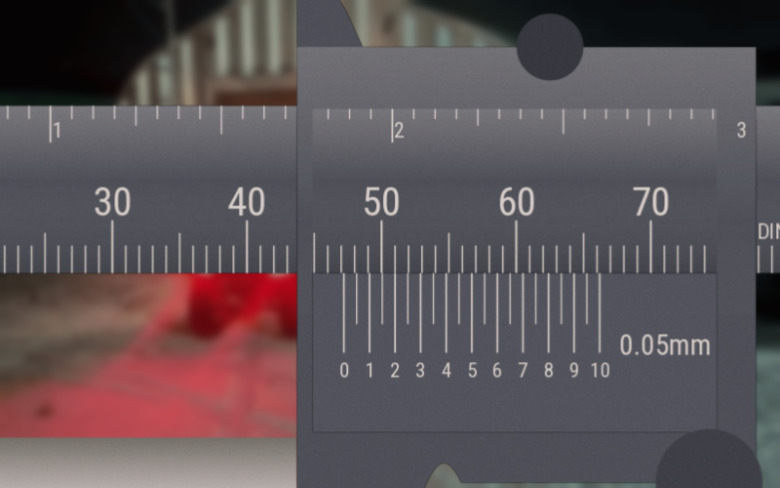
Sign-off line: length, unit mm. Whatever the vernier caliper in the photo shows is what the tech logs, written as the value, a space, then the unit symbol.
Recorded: 47.2 mm
